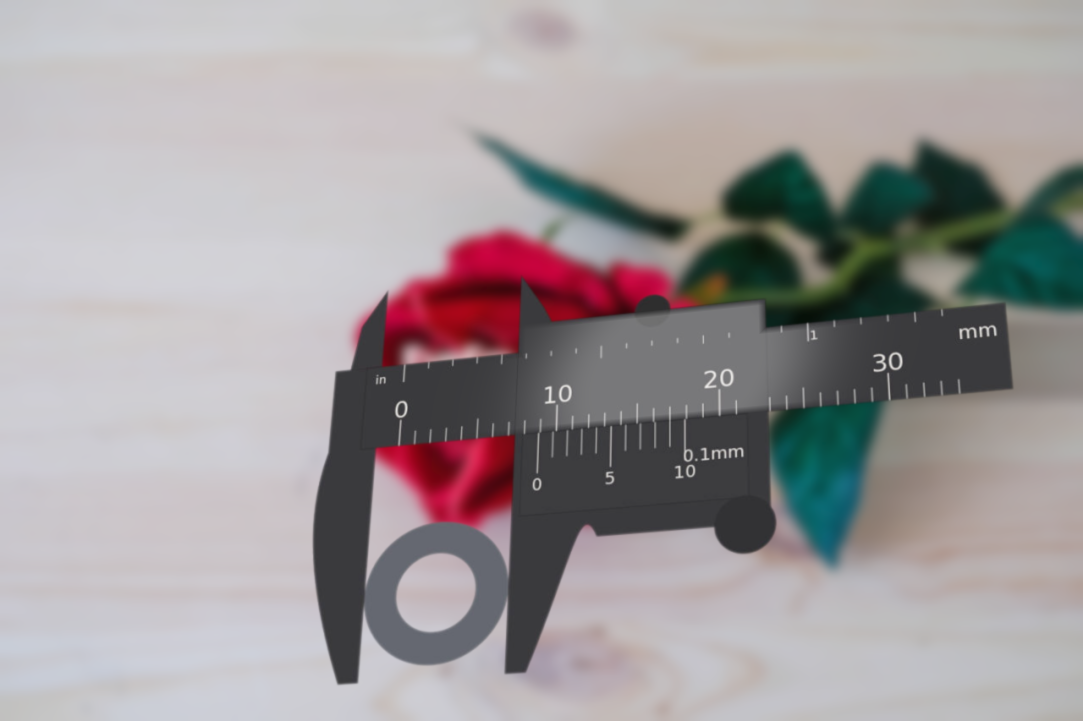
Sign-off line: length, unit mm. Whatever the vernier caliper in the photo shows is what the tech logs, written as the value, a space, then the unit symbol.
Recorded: 8.9 mm
